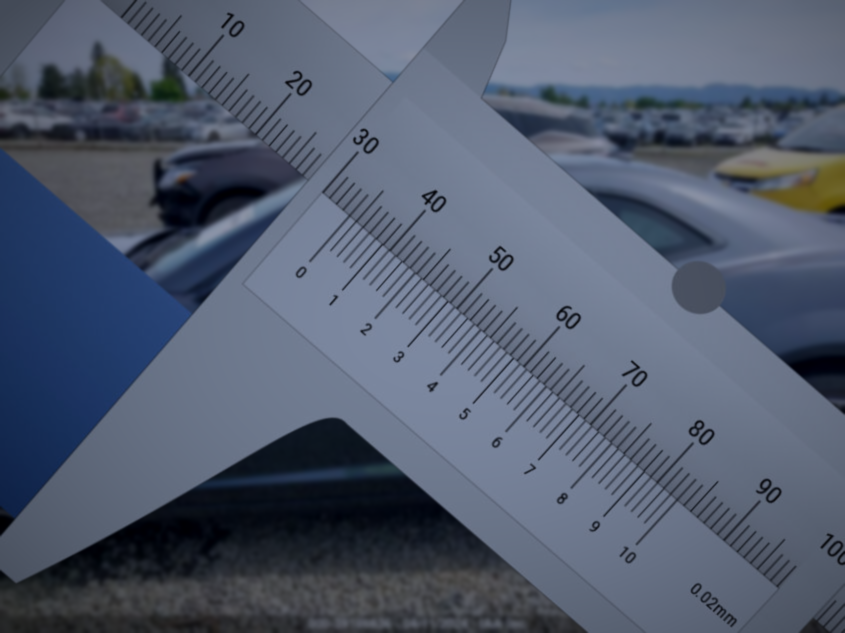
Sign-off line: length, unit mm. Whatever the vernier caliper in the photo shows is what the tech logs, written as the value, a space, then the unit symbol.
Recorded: 34.0 mm
